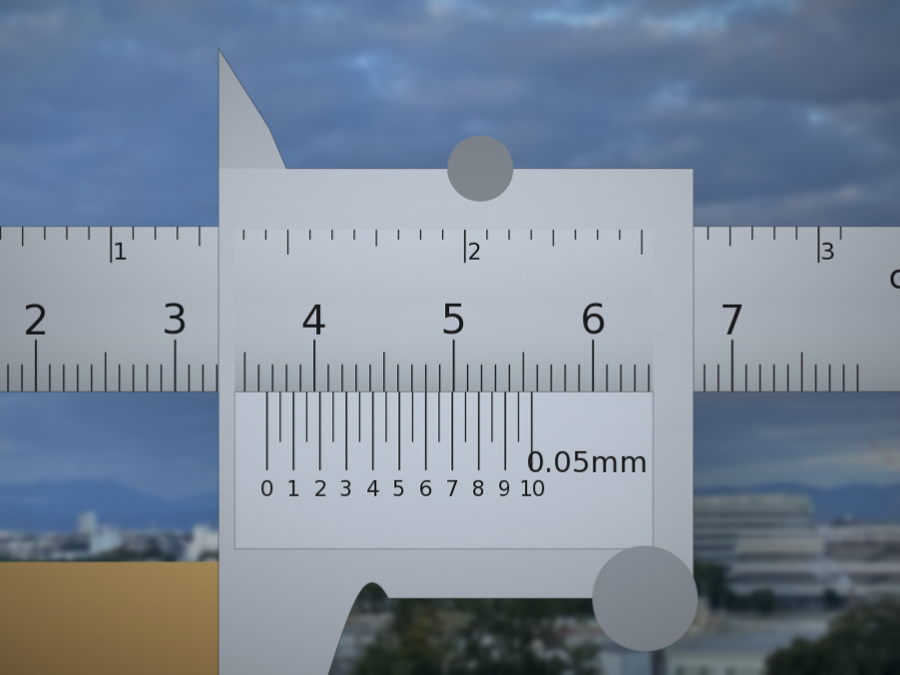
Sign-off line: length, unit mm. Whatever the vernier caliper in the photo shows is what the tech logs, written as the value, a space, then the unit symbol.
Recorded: 36.6 mm
